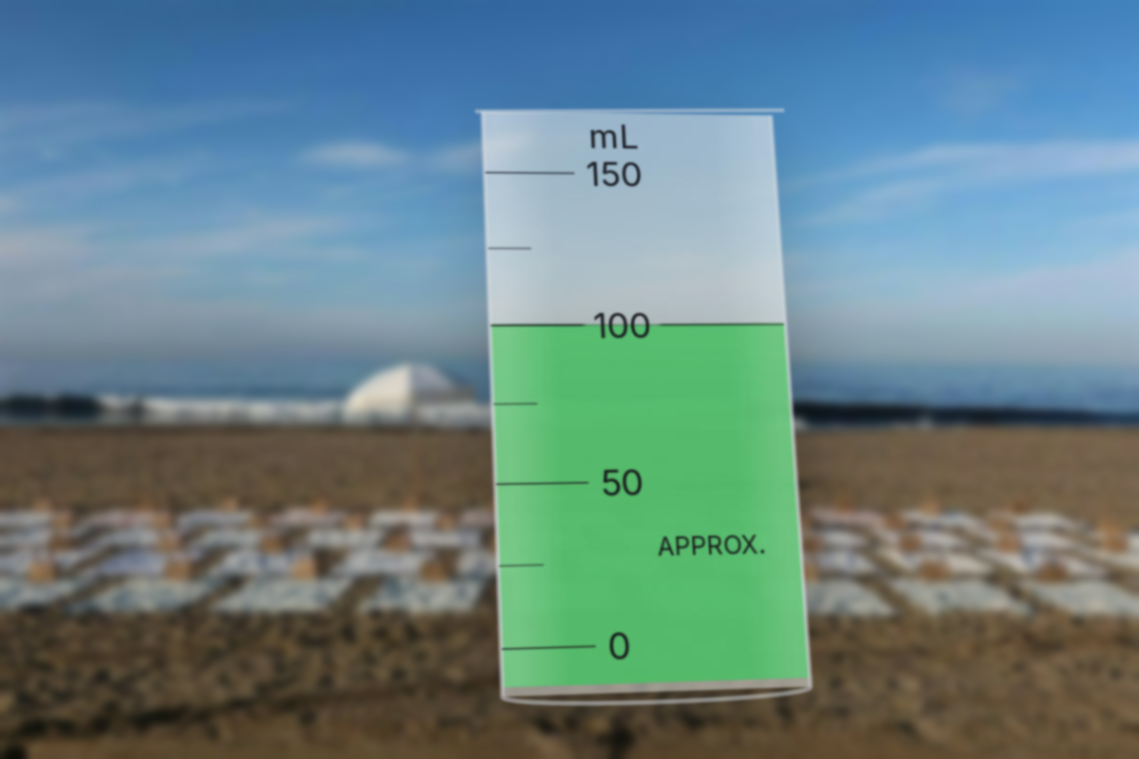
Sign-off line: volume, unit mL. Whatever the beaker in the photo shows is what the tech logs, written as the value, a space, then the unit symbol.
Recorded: 100 mL
